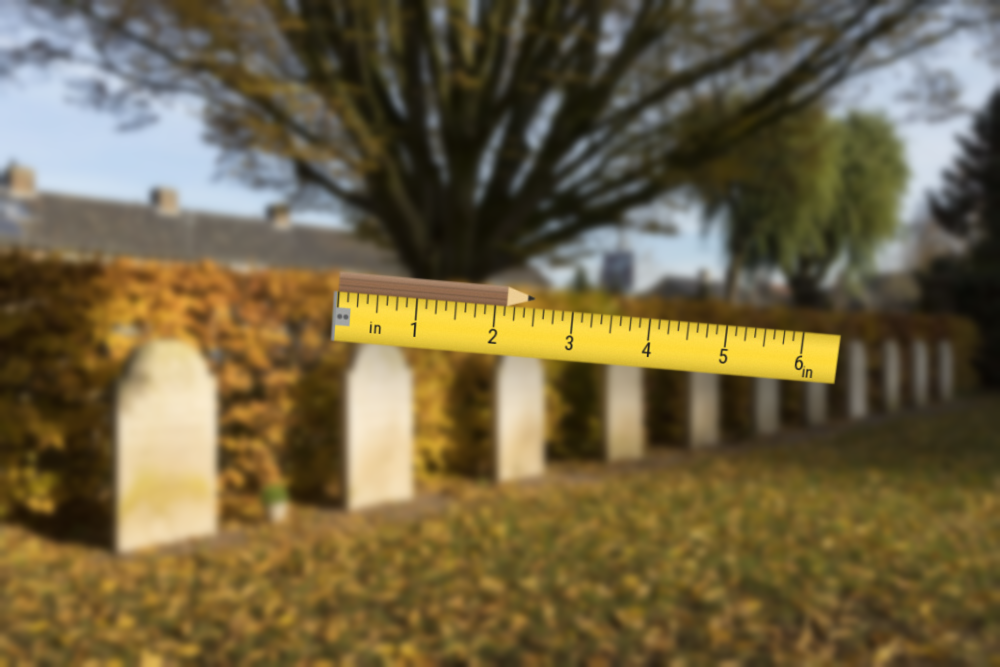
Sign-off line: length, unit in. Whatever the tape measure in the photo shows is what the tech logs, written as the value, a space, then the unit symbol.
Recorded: 2.5 in
